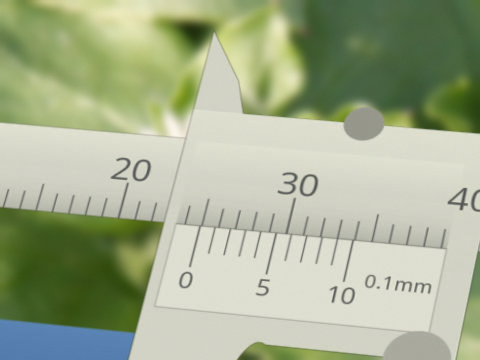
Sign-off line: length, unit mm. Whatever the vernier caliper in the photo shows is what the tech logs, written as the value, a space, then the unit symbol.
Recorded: 24.9 mm
